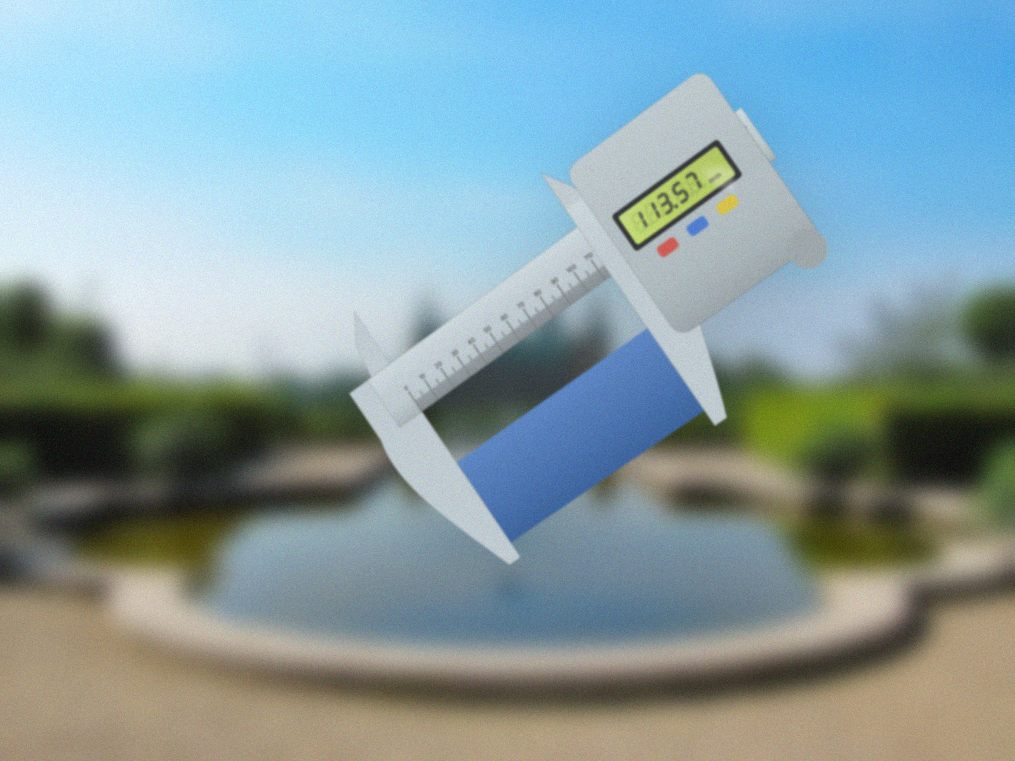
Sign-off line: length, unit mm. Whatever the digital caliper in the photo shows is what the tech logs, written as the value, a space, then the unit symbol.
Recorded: 113.57 mm
